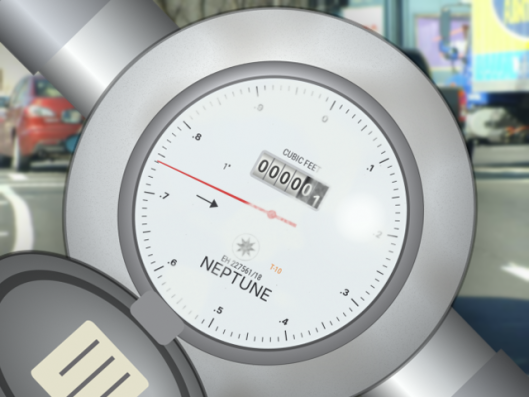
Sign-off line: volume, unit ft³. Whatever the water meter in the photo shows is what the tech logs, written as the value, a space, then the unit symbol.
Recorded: 0.74 ft³
